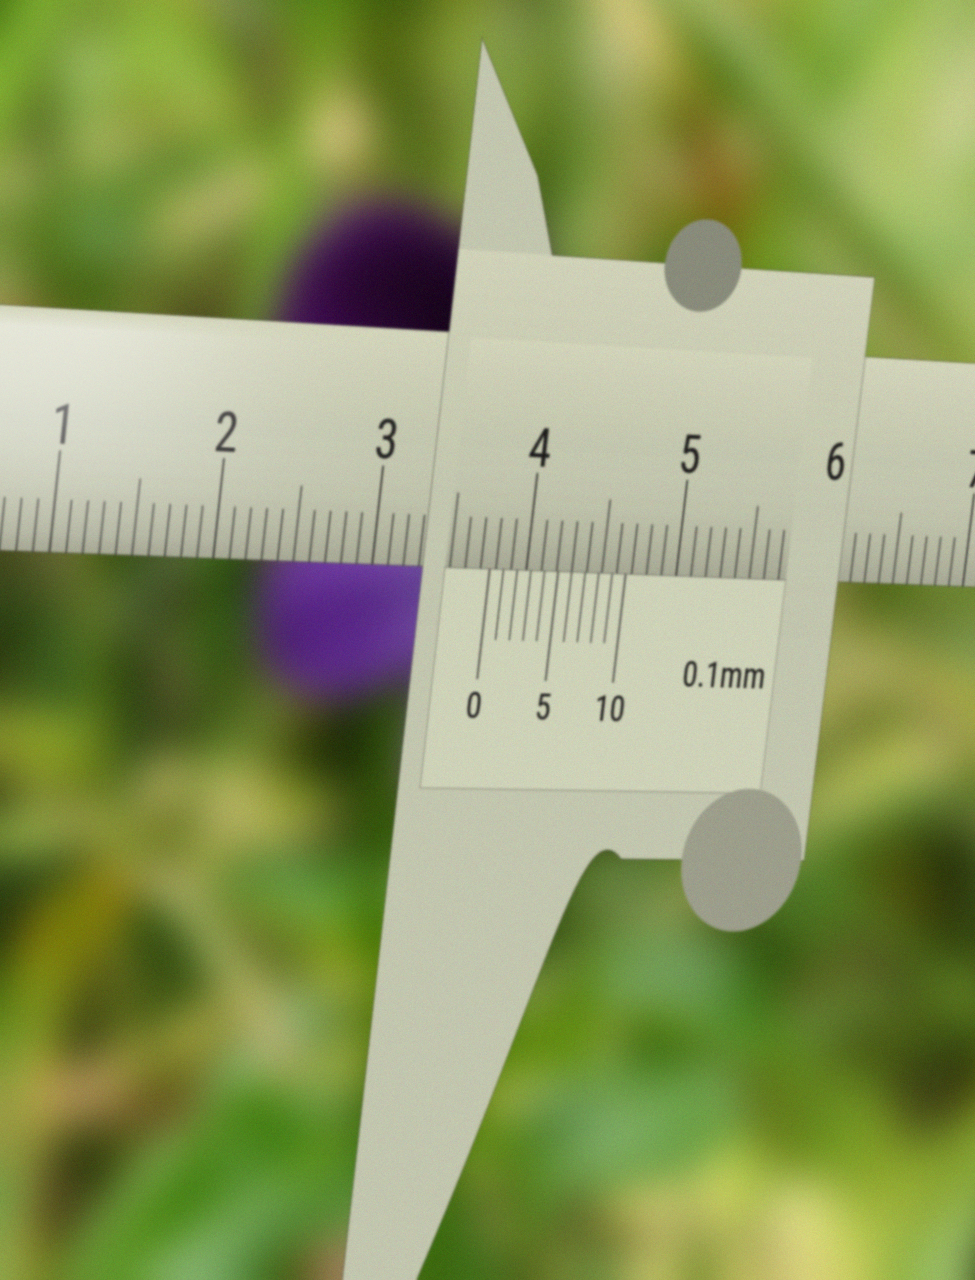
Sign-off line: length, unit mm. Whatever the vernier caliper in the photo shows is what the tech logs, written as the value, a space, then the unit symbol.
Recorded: 37.6 mm
